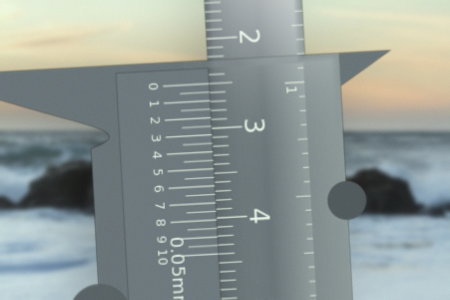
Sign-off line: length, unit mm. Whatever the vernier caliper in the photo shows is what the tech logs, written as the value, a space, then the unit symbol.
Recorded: 25.0 mm
